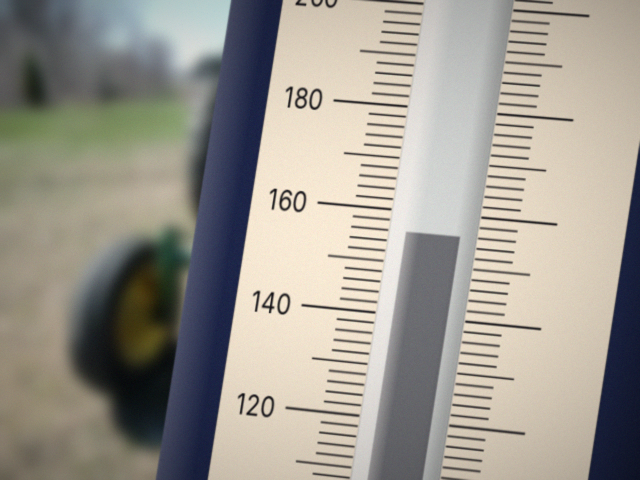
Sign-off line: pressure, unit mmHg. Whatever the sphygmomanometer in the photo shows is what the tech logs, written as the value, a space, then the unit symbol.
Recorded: 156 mmHg
